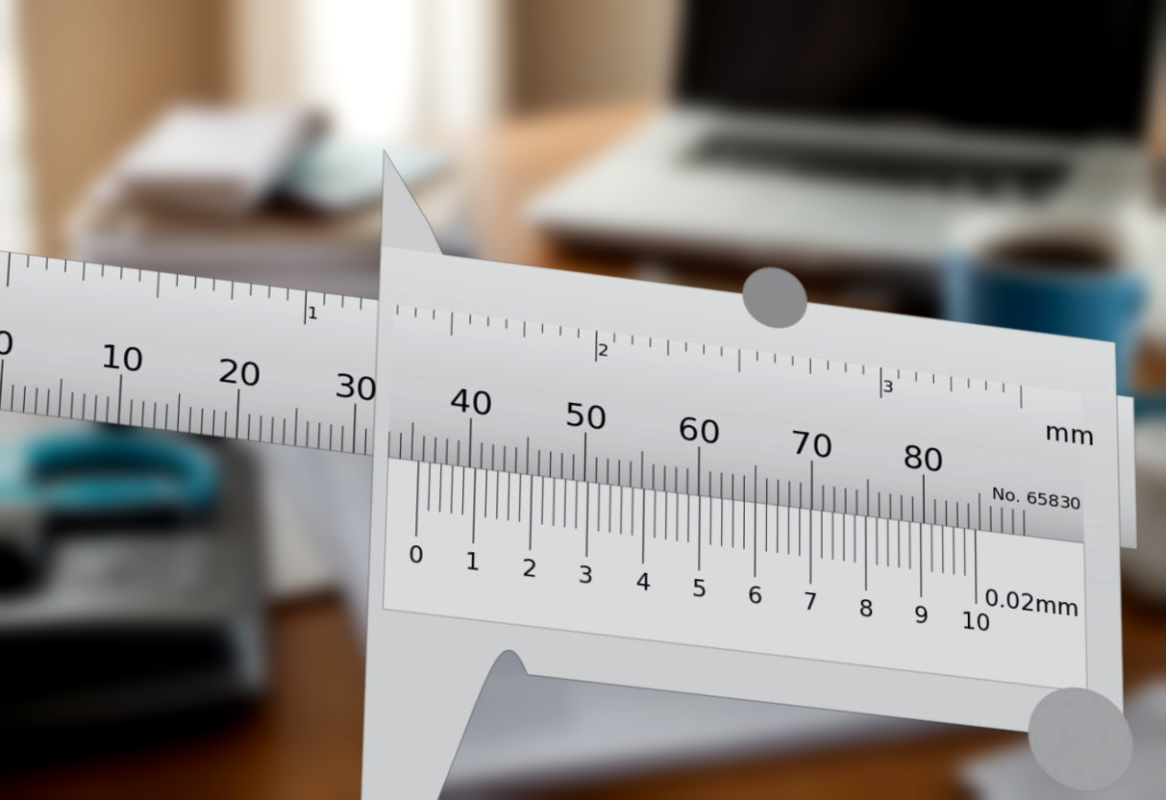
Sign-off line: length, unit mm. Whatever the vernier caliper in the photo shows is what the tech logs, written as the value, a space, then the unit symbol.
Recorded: 35.6 mm
